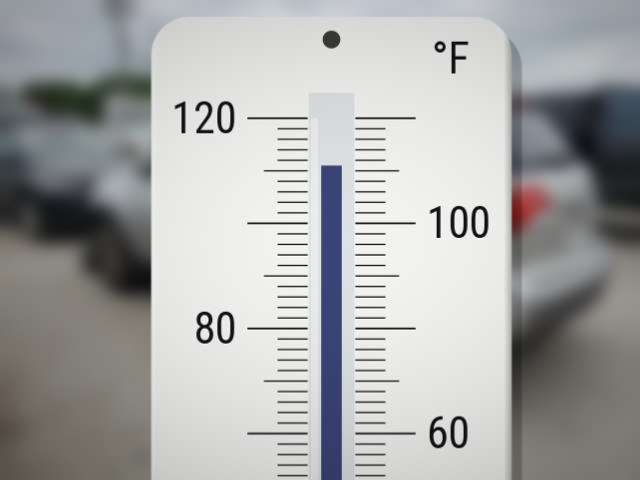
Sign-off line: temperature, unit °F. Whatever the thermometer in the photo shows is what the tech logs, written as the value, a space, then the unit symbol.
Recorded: 111 °F
